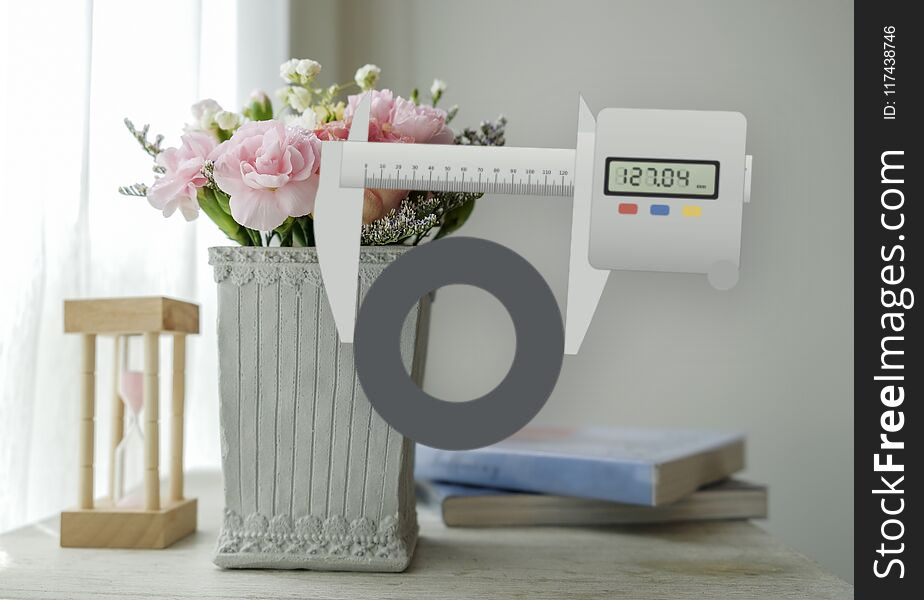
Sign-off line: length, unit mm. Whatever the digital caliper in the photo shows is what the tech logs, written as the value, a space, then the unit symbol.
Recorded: 127.04 mm
